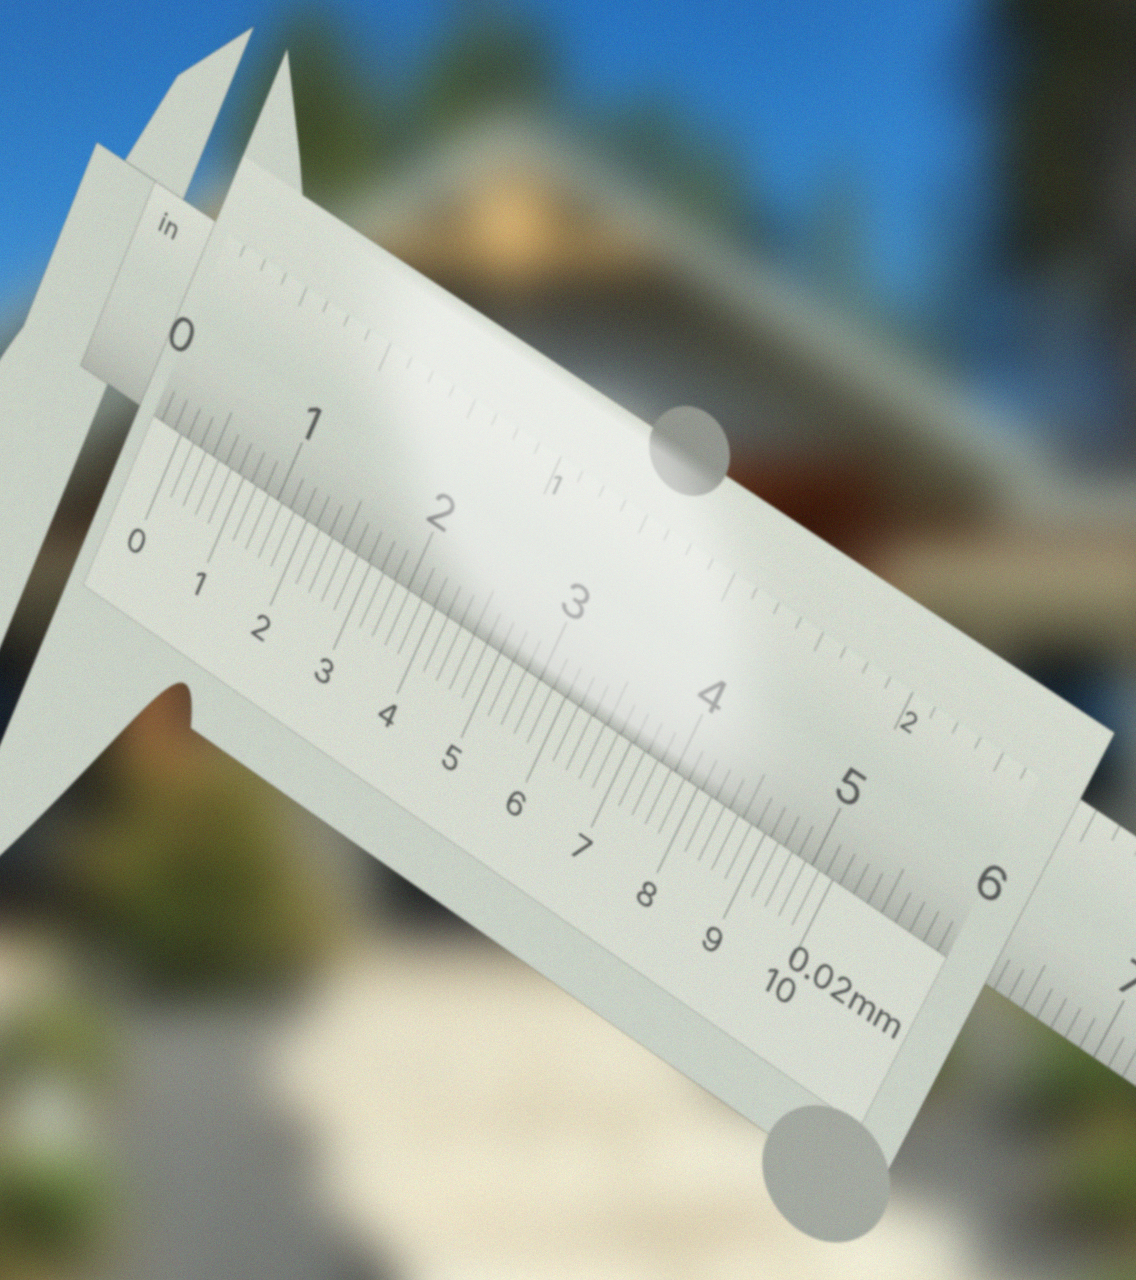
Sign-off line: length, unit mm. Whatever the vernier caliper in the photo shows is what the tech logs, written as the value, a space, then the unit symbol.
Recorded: 2.5 mm
